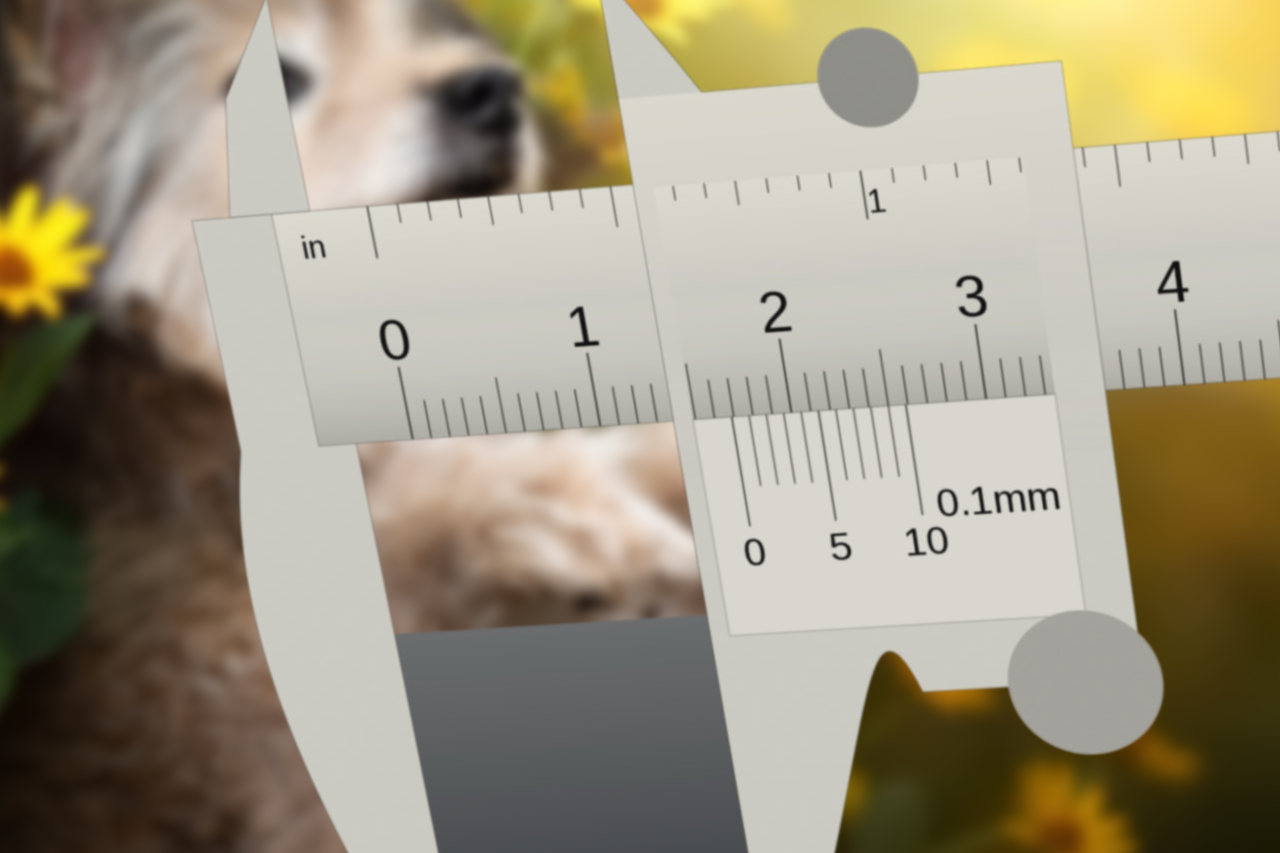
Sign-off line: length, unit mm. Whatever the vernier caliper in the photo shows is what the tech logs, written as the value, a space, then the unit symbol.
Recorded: 16.9 mm
